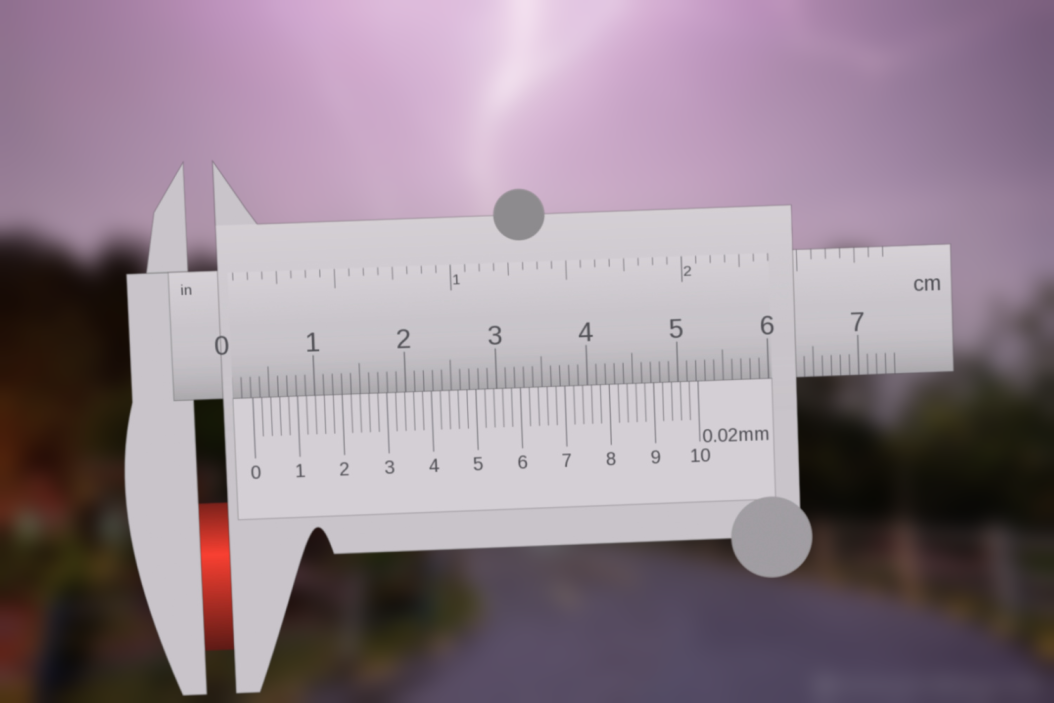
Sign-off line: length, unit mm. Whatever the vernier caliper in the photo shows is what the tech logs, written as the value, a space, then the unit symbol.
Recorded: 3.2 mm
